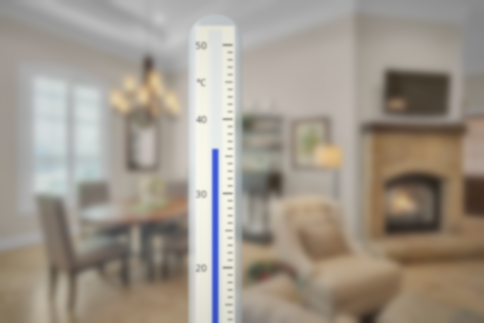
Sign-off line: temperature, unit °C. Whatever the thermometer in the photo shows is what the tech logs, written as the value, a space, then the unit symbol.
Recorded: 36 °C
